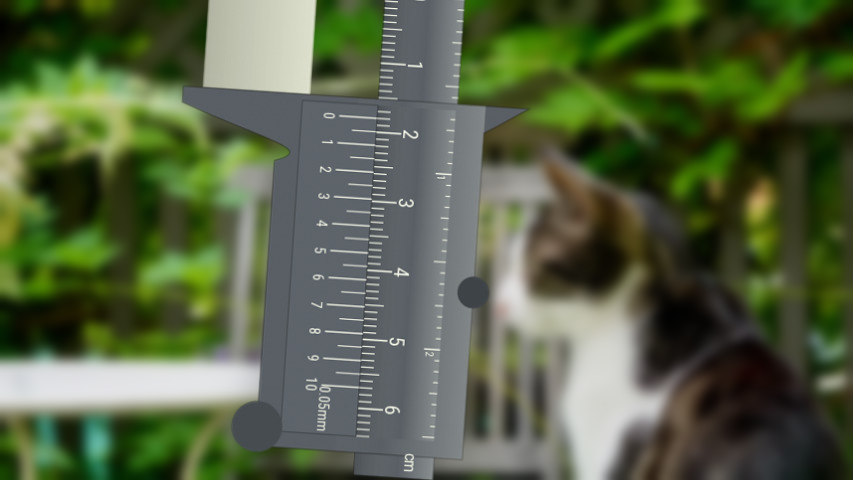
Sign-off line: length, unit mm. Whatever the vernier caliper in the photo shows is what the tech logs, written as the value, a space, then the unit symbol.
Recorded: 18.0 mm
